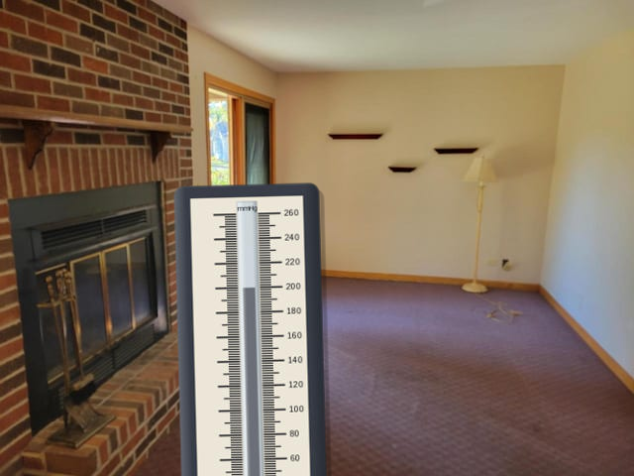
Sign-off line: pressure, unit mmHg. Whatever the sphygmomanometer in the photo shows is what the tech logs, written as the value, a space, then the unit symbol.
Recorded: 200 mmHg
